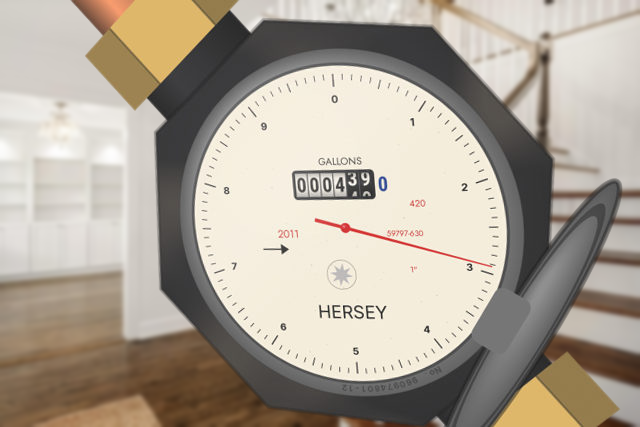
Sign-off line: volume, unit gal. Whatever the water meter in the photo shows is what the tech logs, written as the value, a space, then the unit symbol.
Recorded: 4392.9 gal
